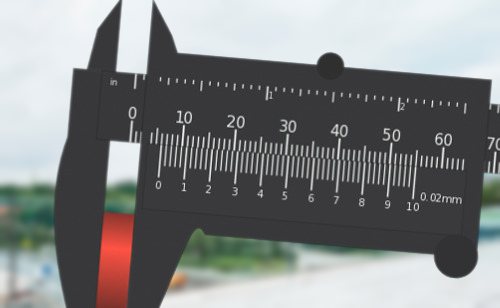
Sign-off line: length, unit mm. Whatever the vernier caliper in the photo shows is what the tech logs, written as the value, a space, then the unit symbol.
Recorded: 6.0 mm
